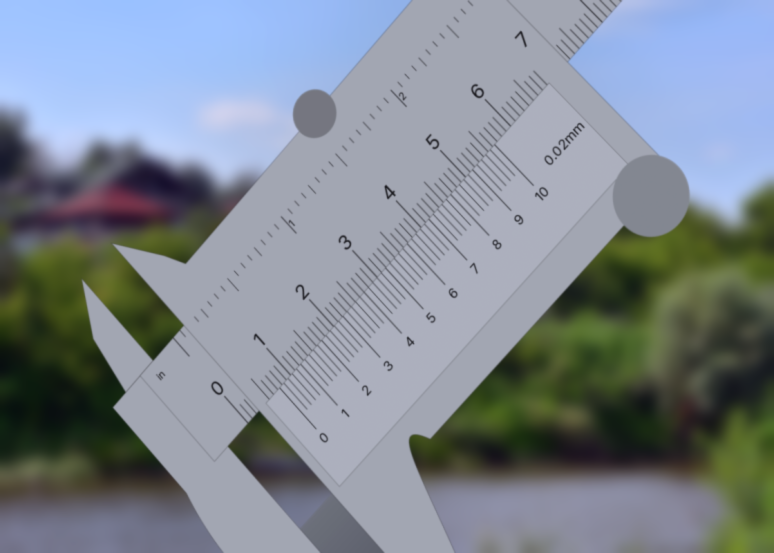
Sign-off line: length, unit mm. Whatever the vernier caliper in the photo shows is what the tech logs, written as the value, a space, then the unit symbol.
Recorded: 7.4 mm
